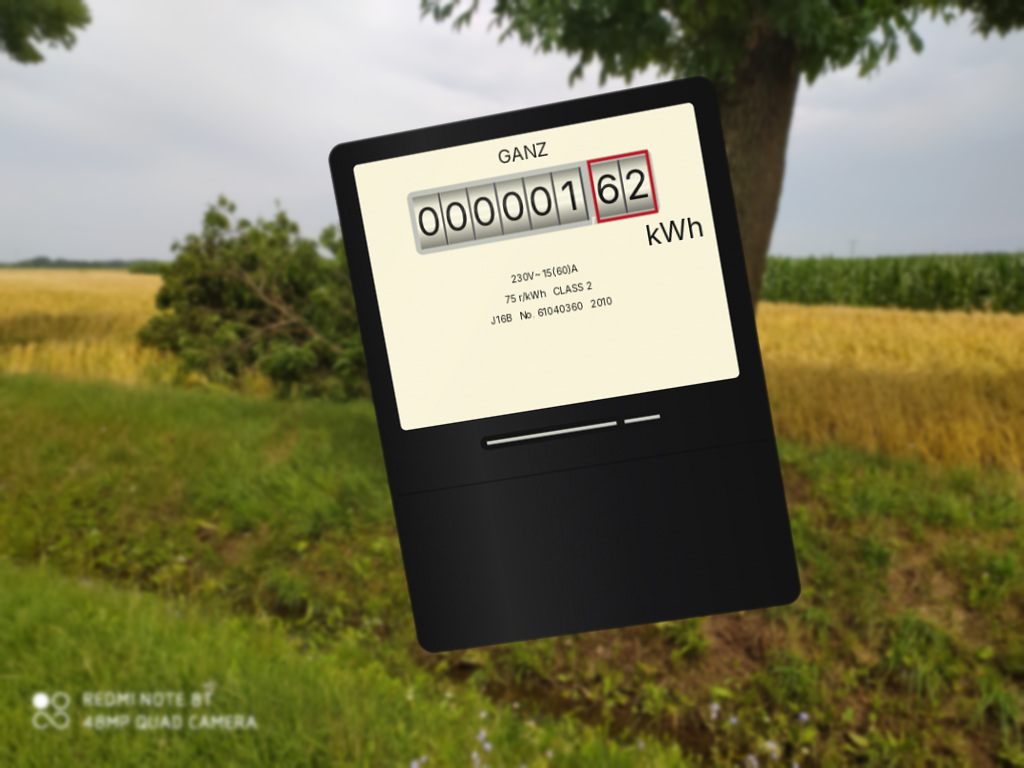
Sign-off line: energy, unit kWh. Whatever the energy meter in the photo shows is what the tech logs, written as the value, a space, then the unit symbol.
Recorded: 1.62 kWh
